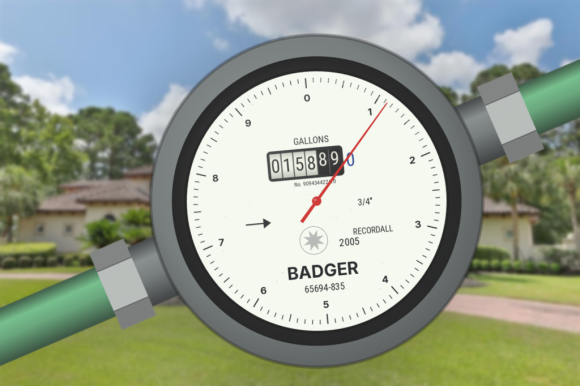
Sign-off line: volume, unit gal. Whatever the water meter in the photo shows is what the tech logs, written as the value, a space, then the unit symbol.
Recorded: 158891.1 gal
